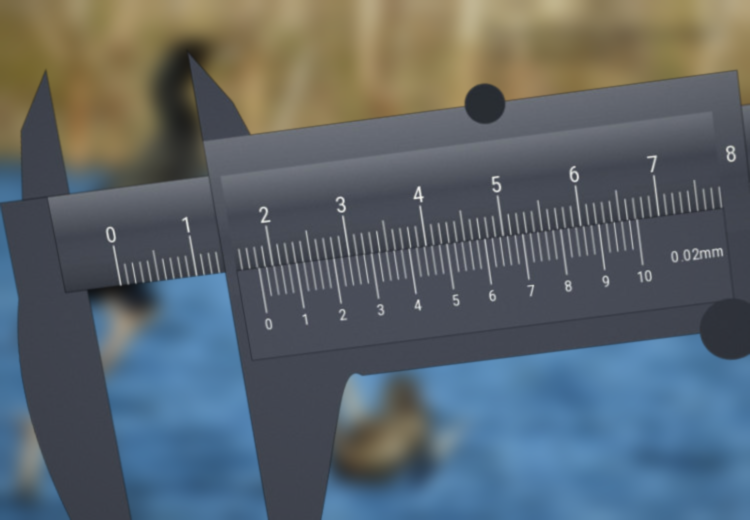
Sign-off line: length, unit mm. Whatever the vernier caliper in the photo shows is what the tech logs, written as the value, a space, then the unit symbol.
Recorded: 18.2 mm
